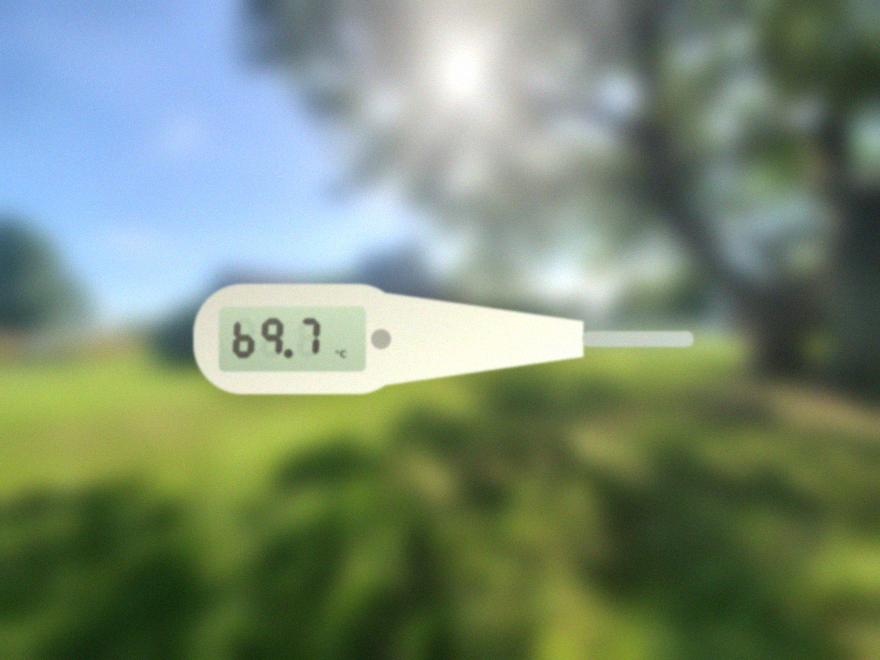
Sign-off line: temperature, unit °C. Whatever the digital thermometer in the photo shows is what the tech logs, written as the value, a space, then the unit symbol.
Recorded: 69.7 °C
